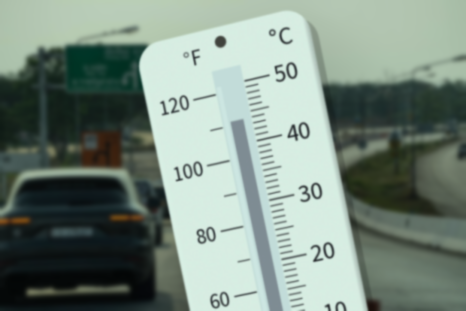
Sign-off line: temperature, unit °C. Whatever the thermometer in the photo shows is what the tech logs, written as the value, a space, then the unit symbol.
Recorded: 44 °C
